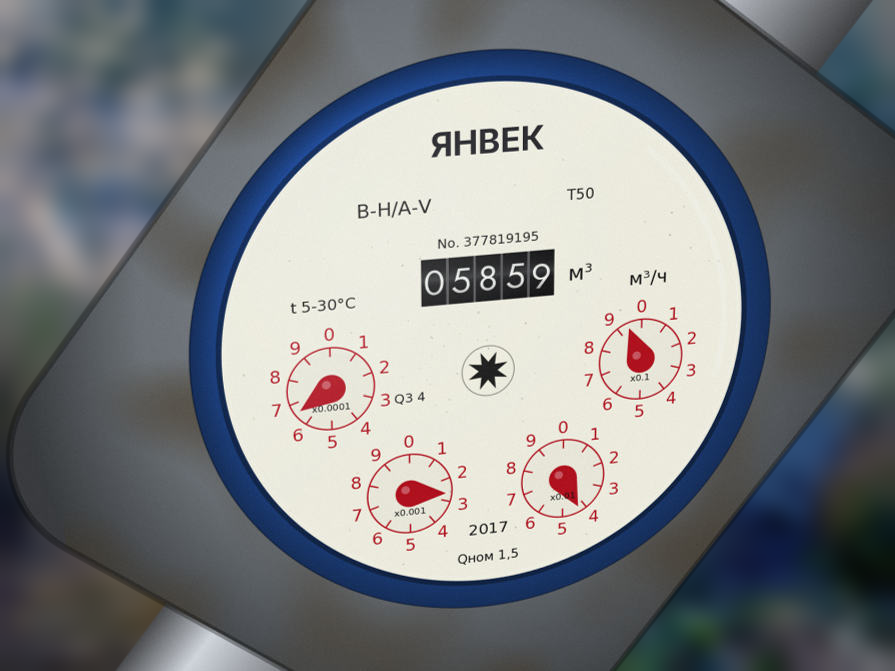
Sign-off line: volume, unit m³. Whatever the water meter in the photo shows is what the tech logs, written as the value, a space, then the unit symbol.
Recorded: 5858.9426 m³
